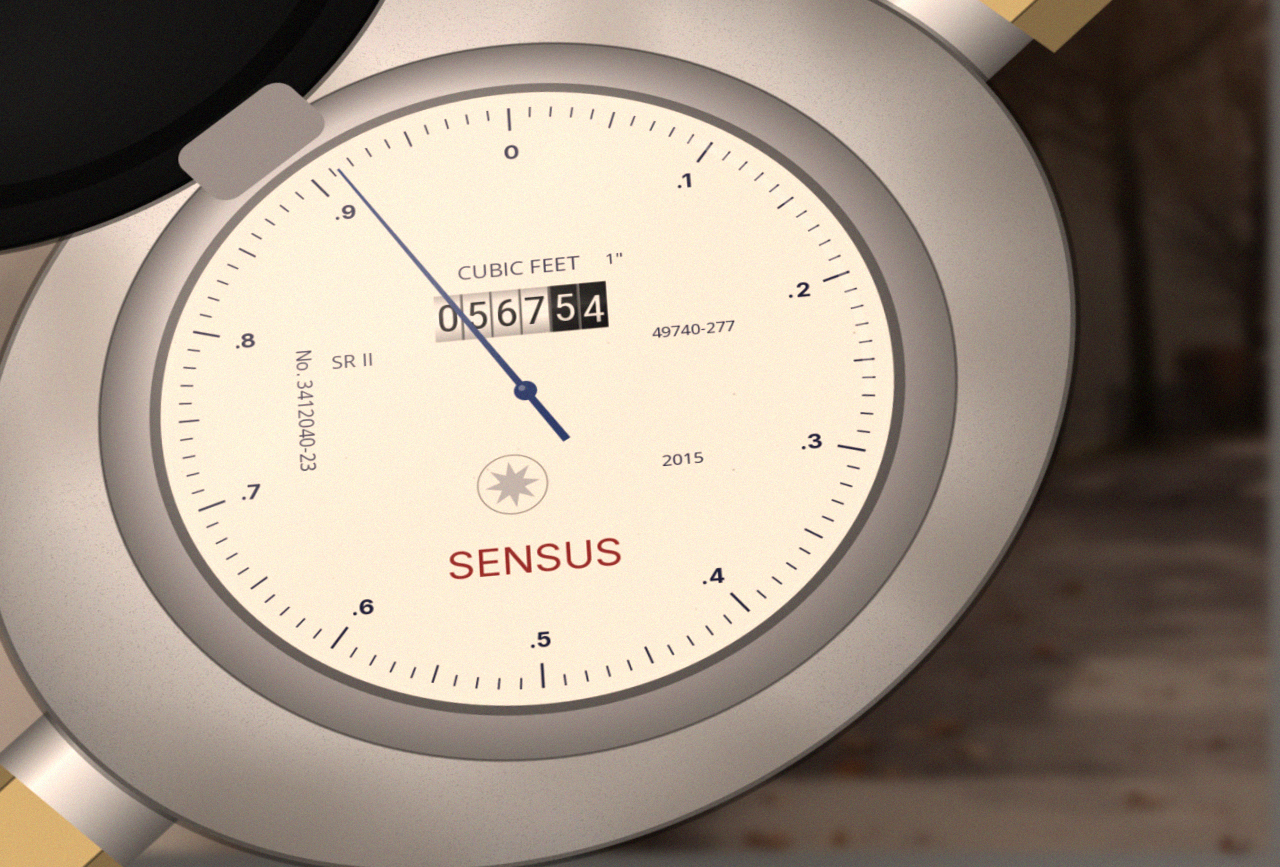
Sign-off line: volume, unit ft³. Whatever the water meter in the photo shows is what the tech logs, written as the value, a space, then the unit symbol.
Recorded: 56753.91 ft³
